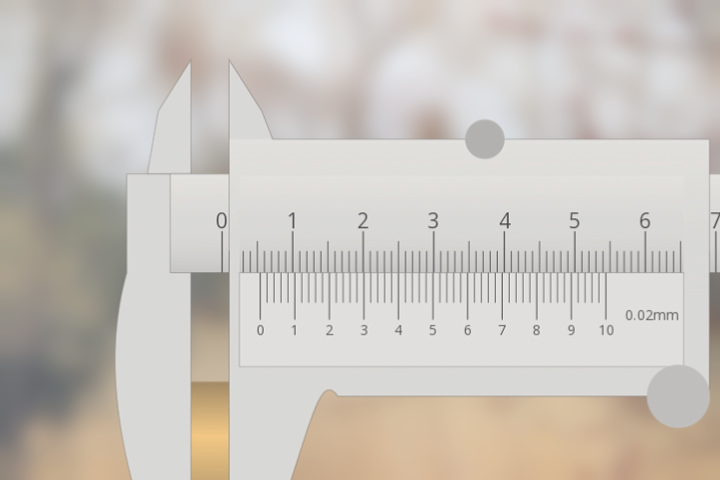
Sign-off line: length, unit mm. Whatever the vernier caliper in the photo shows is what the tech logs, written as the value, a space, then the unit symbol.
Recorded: 5.4 mm
